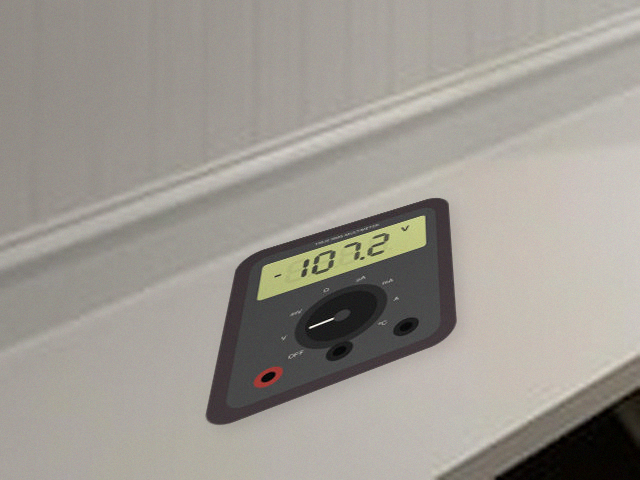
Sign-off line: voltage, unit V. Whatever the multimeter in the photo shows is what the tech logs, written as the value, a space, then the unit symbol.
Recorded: -107.2 V
